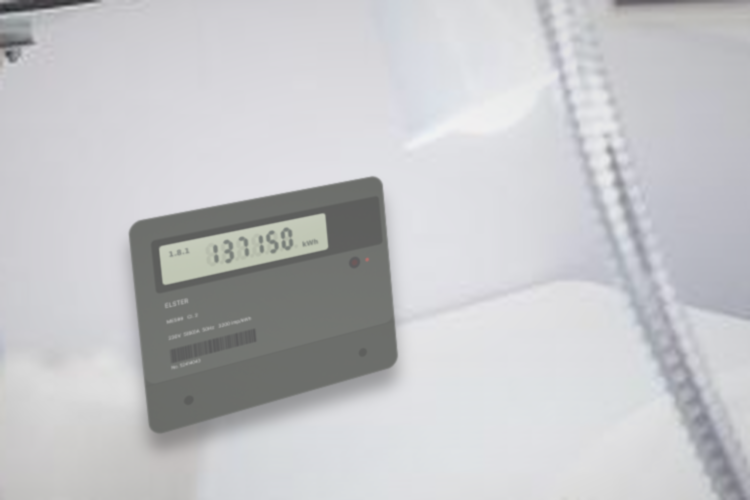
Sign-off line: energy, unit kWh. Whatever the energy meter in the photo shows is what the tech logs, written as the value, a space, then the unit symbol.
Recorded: 137150 kWh
